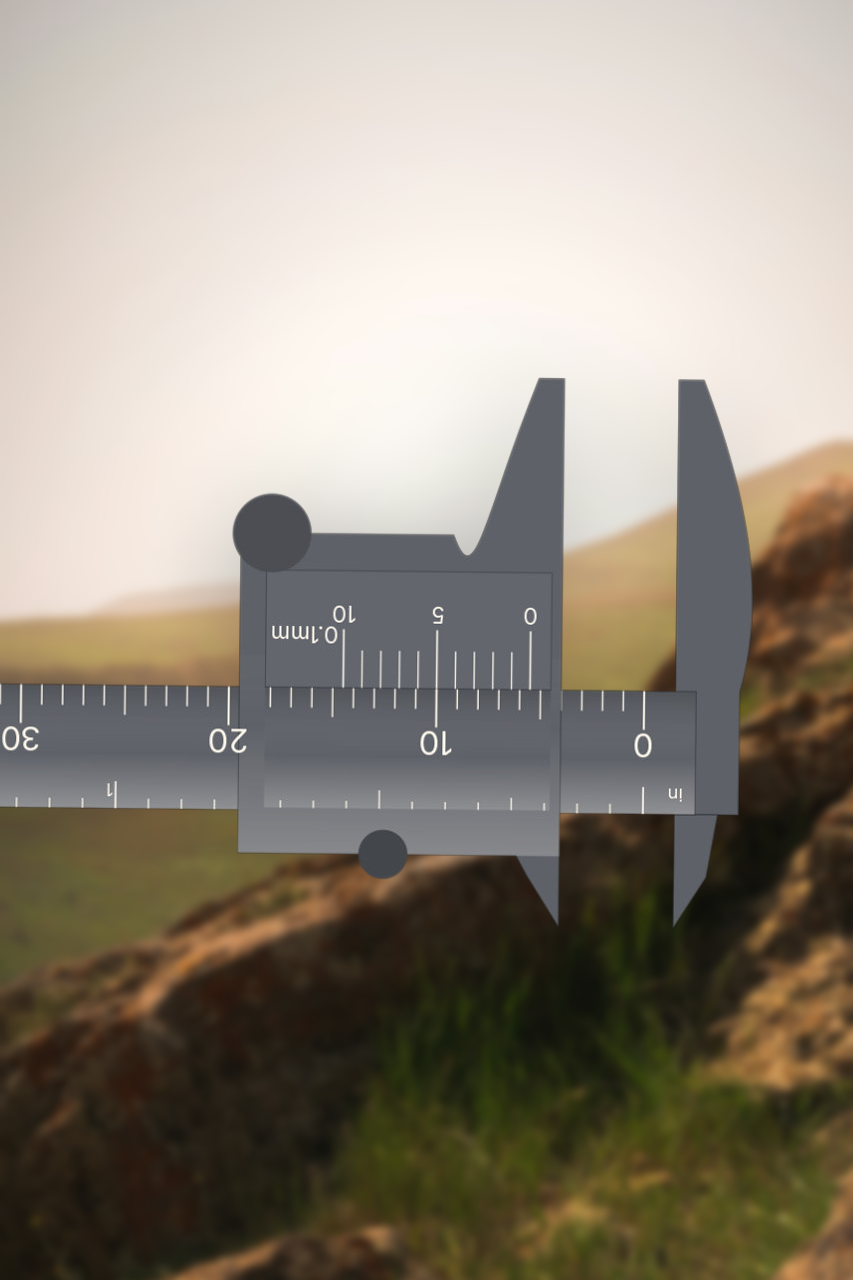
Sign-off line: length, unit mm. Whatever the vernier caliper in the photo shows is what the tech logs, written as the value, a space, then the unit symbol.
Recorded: 5.5 mm
